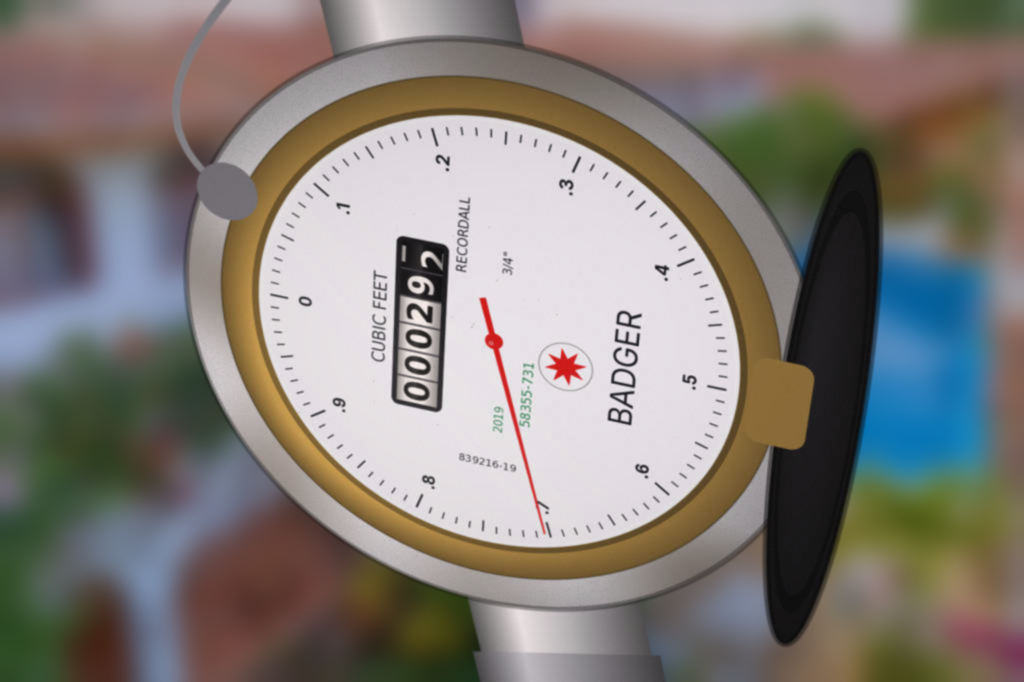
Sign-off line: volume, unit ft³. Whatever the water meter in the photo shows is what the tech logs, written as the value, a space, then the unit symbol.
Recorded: 291.70 ft³
